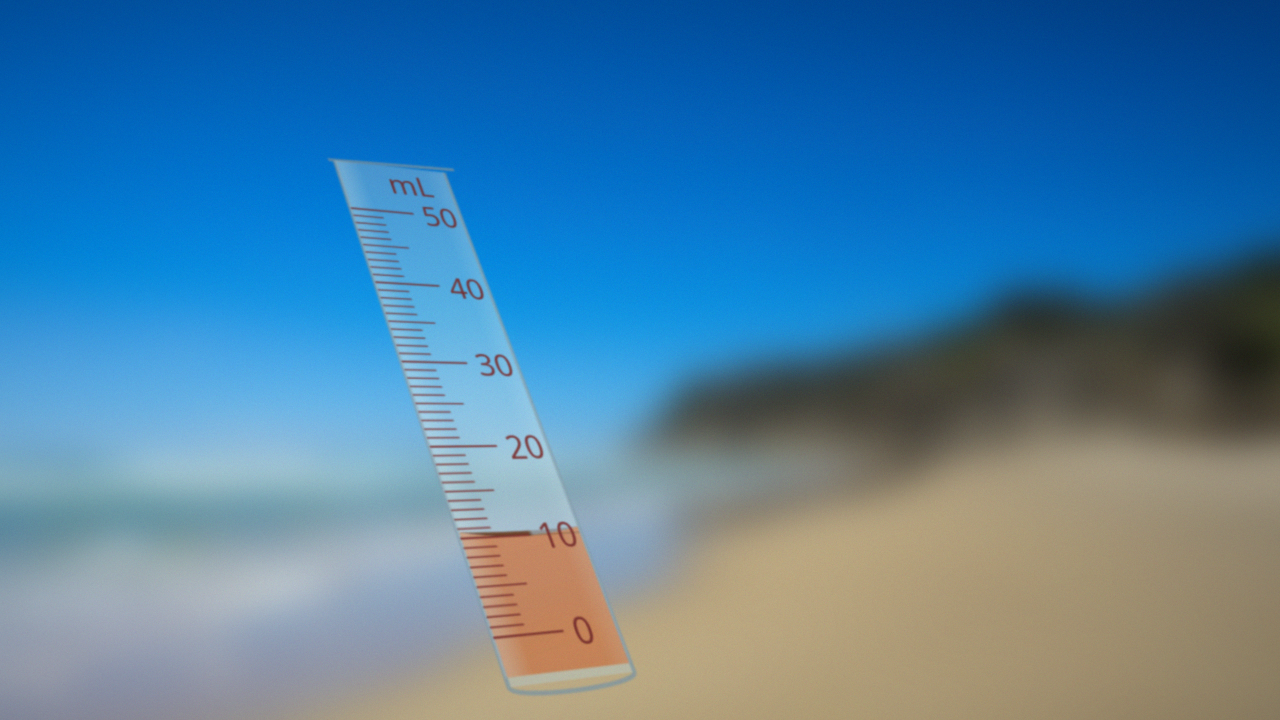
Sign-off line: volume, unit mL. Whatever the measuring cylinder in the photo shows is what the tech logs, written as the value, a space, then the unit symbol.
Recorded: 10 mL
